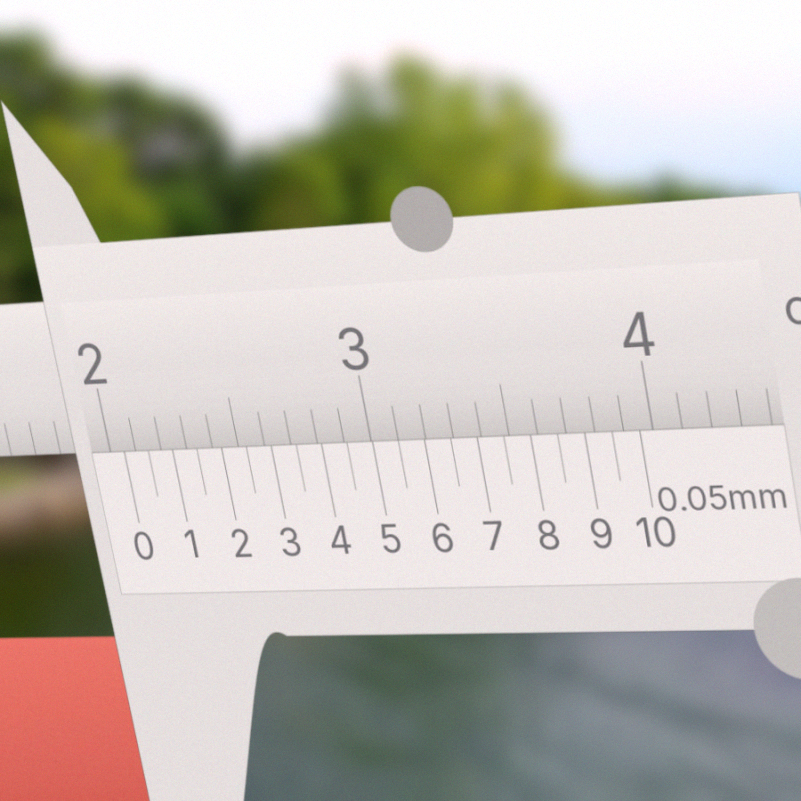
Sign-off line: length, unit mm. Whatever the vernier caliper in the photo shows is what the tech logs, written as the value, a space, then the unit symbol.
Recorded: 20.55 mm
